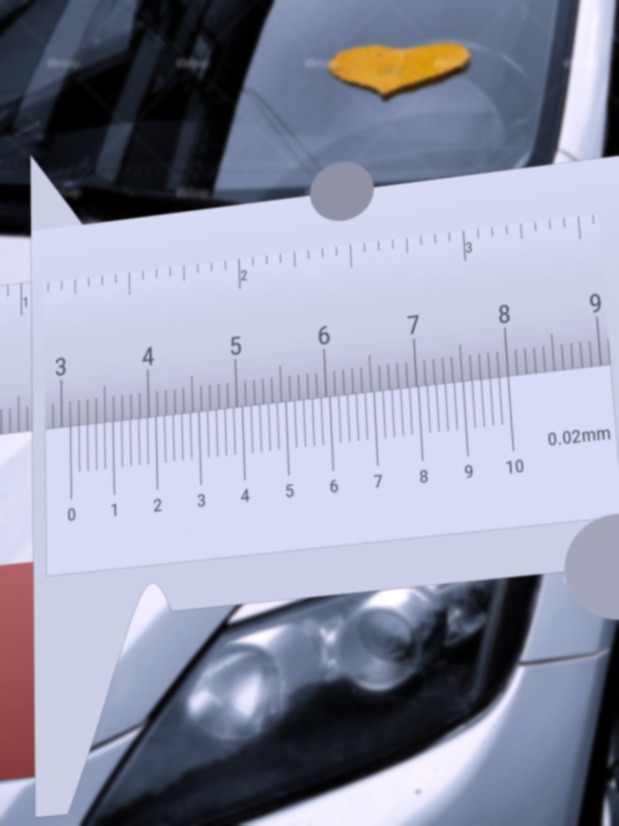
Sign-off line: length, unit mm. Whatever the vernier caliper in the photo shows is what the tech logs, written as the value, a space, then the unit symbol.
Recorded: 31.0 mm
